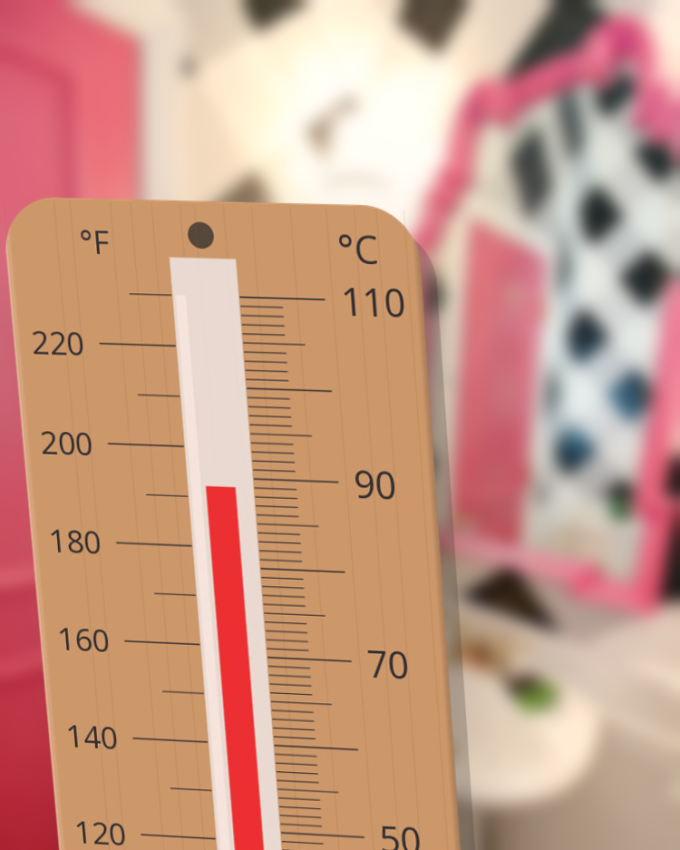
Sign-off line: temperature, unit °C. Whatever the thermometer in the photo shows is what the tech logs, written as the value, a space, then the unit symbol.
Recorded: 89 °C
